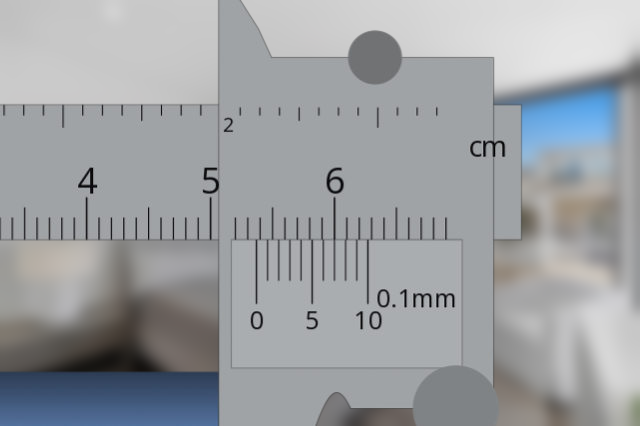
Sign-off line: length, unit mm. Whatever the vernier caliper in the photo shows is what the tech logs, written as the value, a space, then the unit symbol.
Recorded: 53.7 mm
